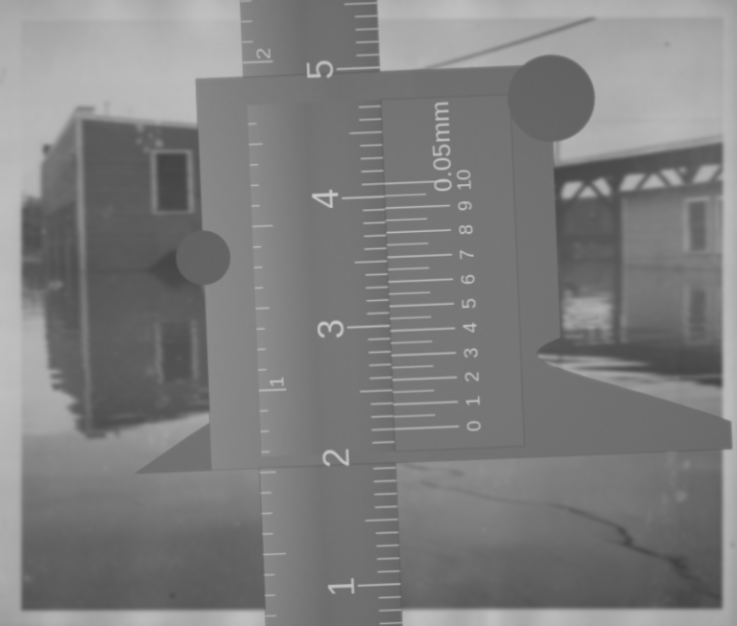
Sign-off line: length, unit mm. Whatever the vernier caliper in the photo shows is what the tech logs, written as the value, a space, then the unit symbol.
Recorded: 22.0 mm
